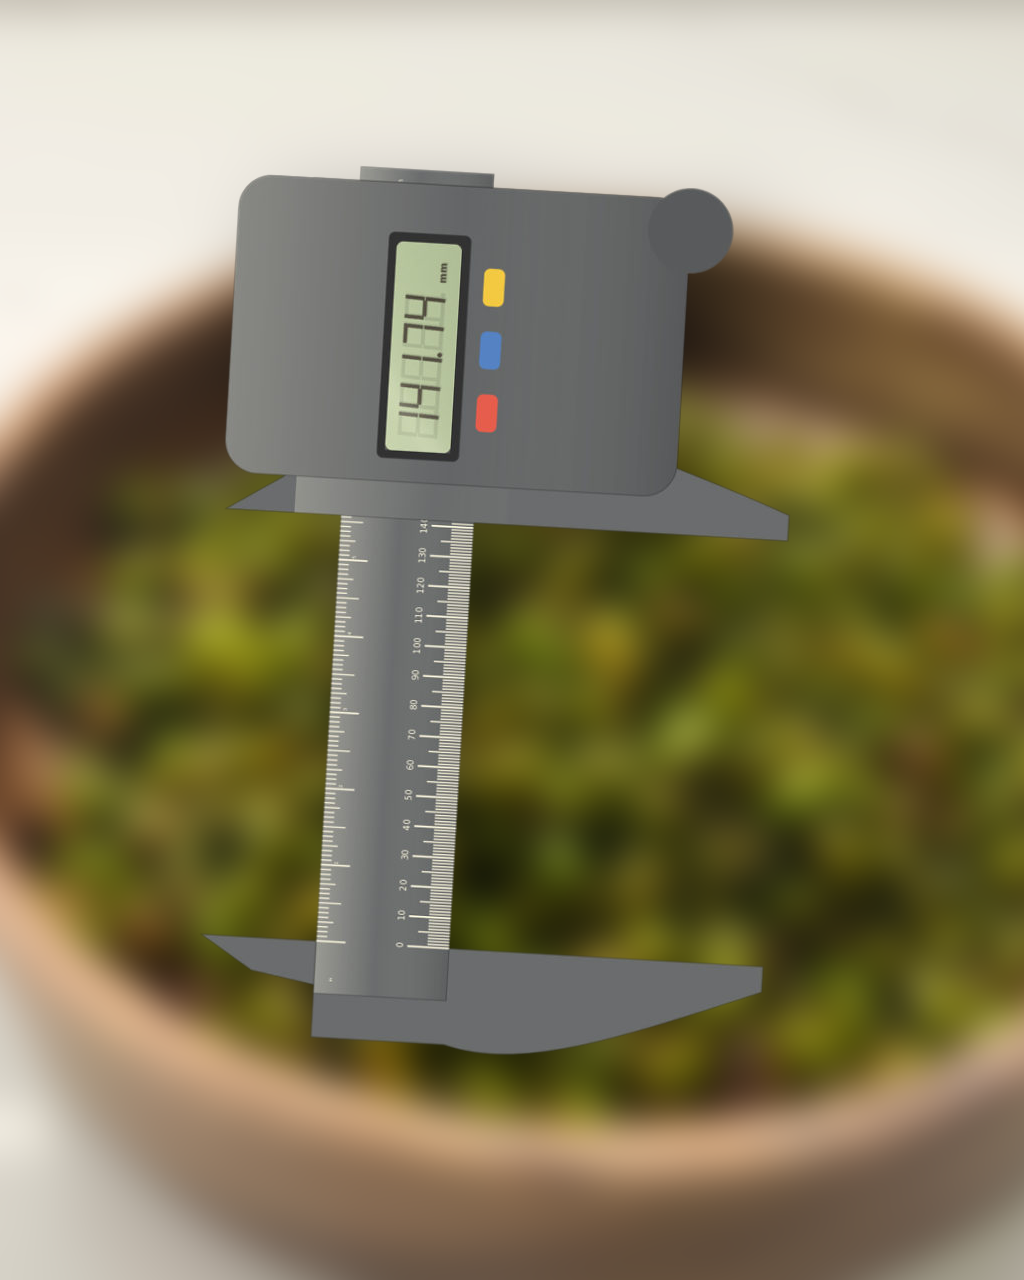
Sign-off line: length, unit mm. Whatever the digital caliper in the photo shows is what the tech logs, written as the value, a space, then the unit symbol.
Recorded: 141.74 mm
